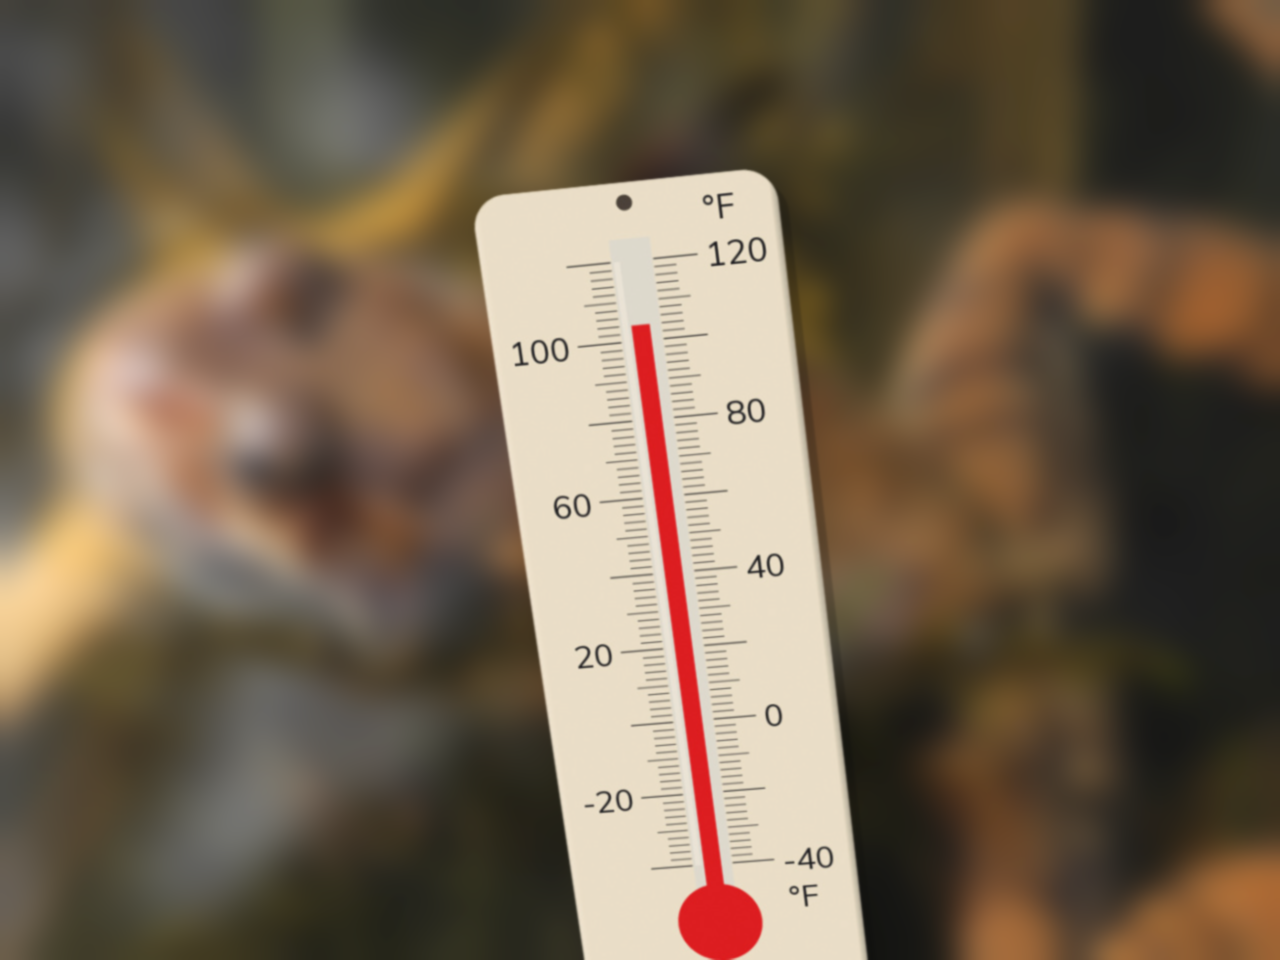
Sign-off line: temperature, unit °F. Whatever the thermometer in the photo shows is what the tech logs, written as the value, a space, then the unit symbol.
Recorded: 104 °F
